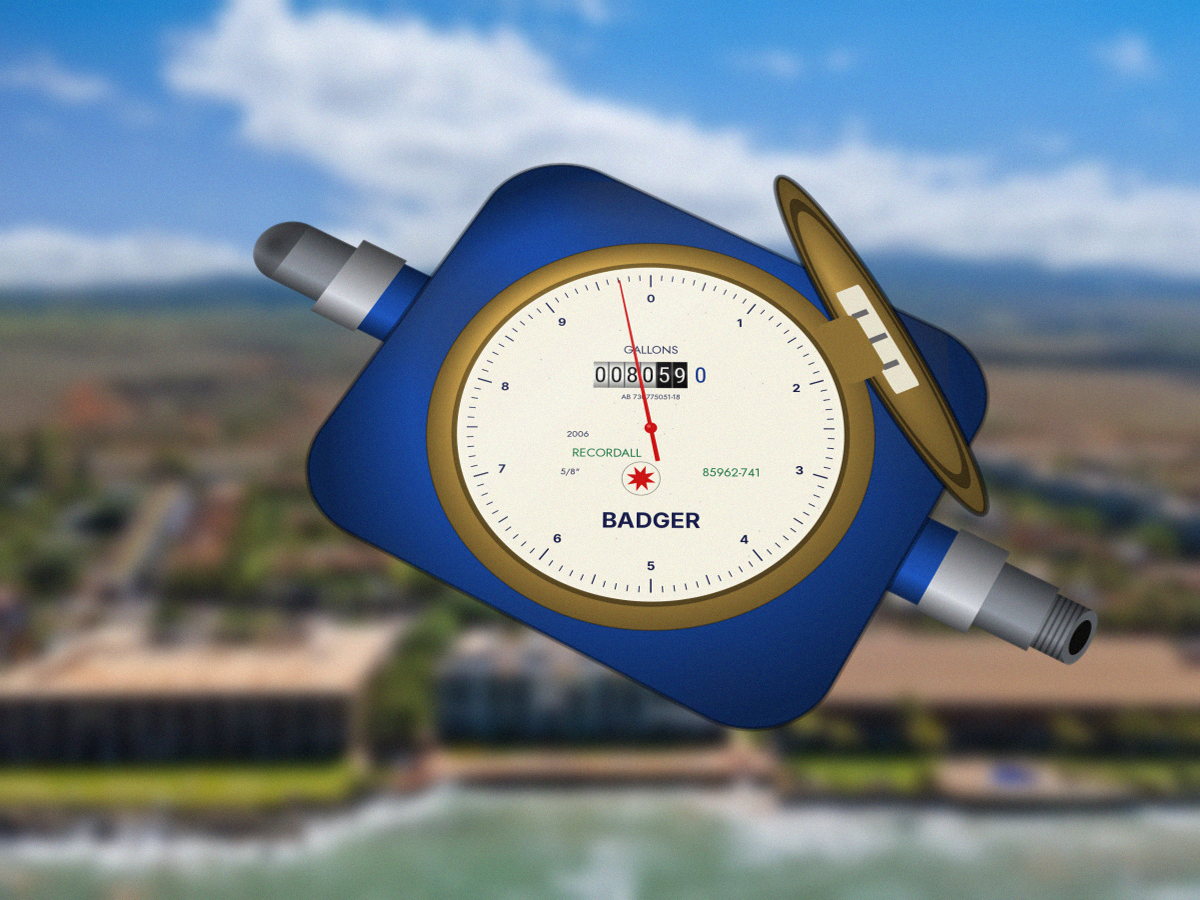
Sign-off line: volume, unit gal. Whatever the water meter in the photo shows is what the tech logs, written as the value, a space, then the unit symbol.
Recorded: 80589.7 gal
